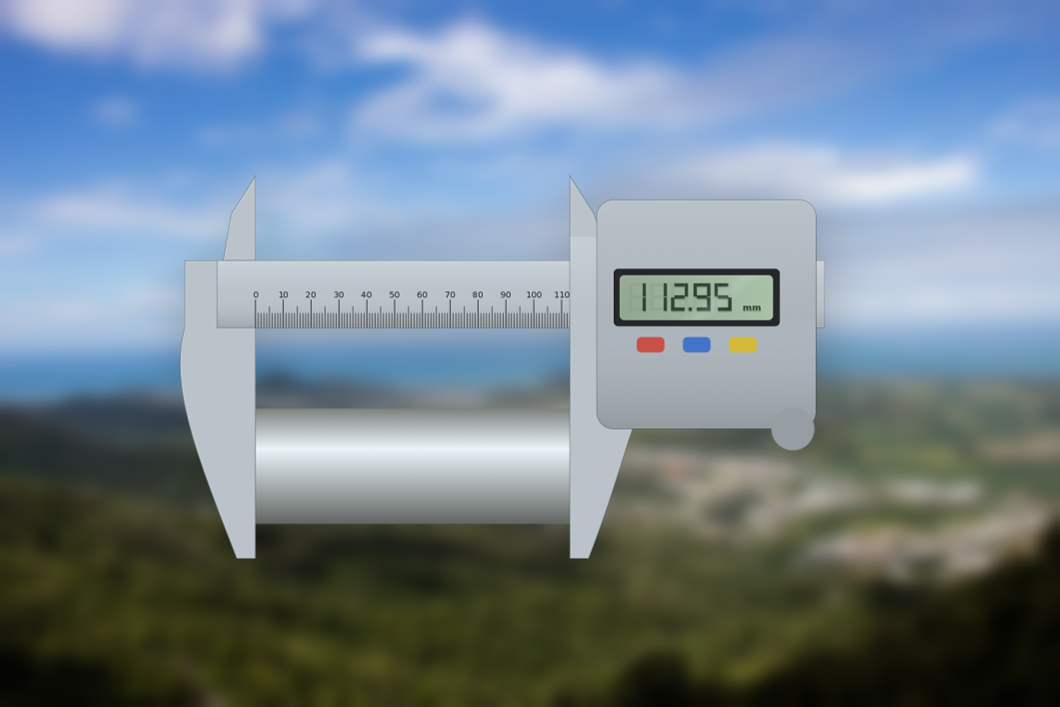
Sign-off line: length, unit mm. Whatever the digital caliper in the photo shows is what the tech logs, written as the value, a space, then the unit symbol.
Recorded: 112.95 mm
